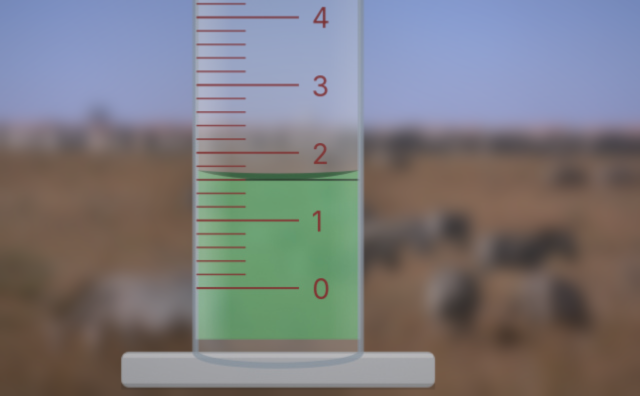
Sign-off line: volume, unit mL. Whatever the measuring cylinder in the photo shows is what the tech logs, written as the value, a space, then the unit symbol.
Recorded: 1.6 mL
